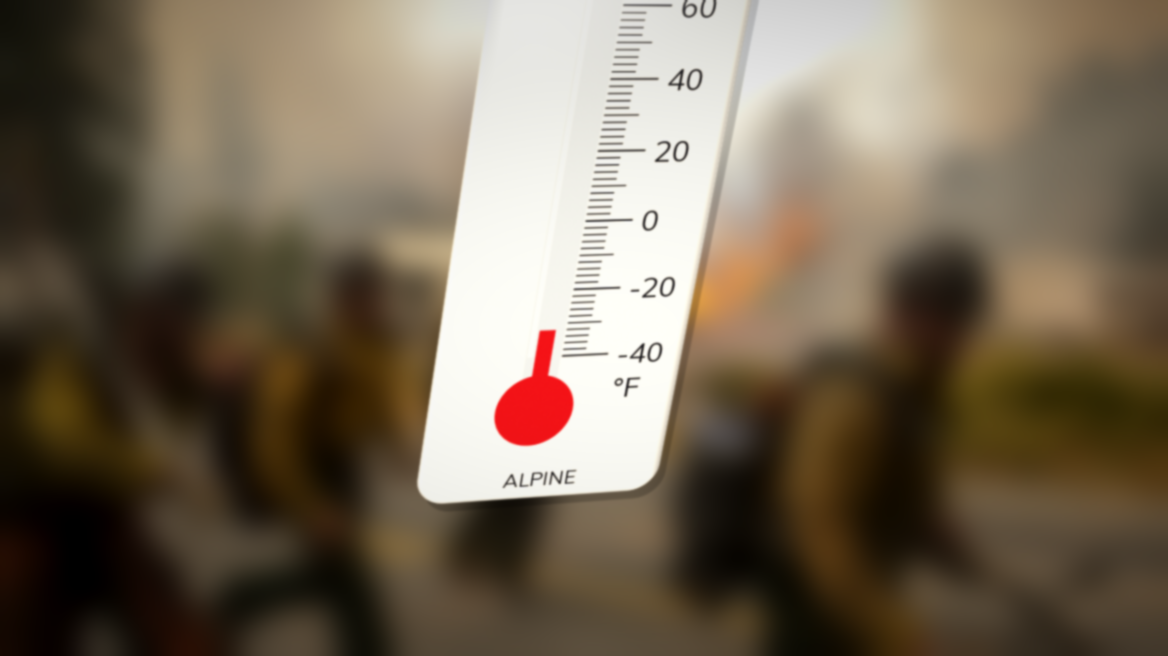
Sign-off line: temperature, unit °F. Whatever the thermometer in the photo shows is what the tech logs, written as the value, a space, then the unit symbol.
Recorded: -32 °F
